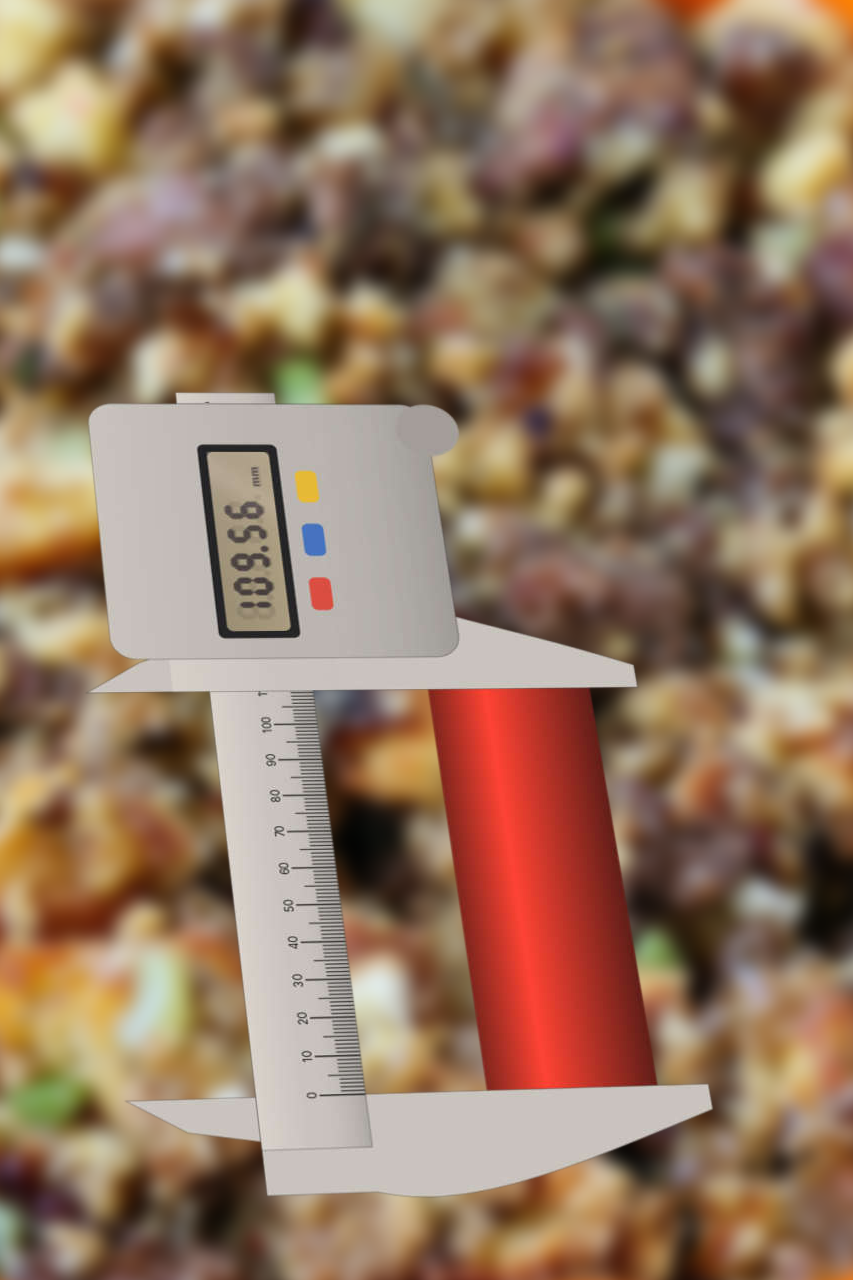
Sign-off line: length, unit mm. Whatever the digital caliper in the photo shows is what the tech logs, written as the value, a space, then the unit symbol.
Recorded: 109.56 mm
